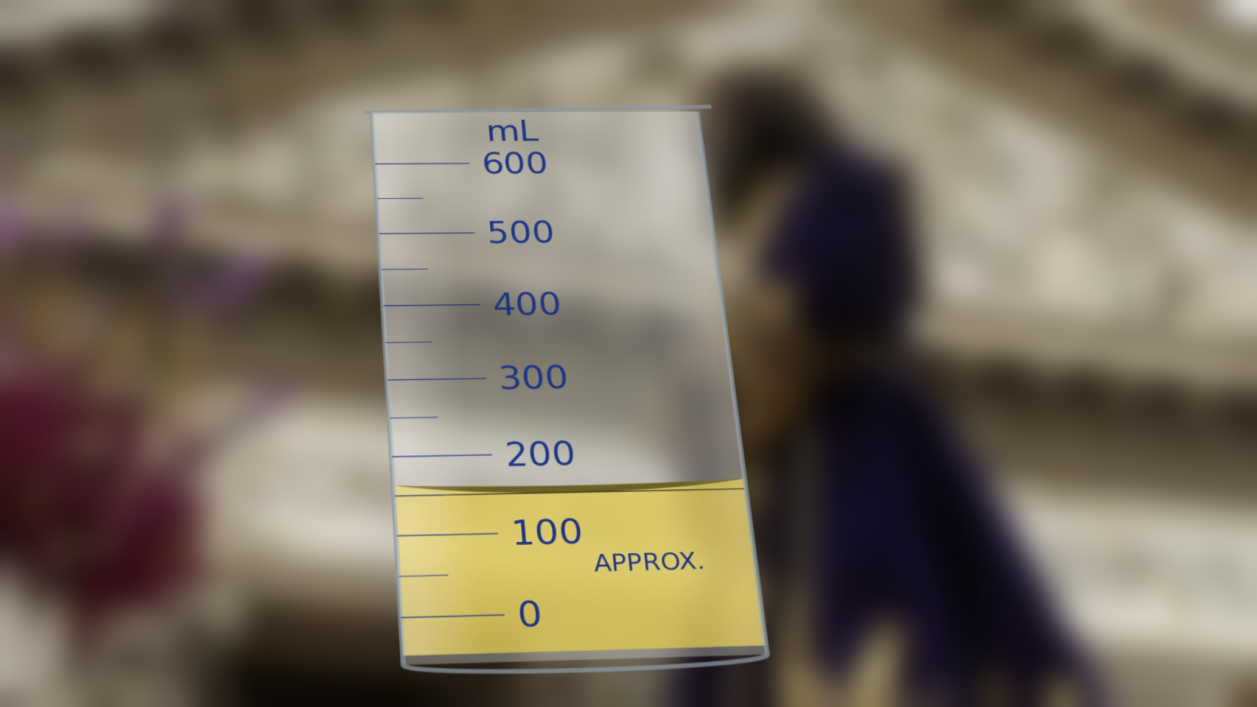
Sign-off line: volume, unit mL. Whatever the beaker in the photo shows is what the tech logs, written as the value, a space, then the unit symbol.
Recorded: 150 mL
